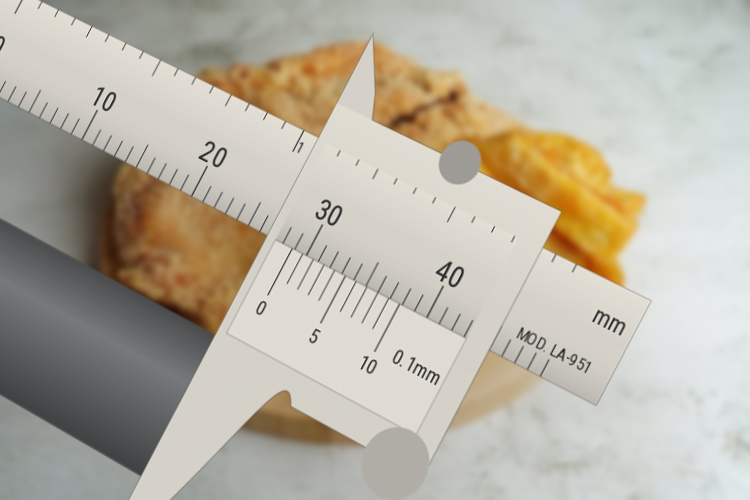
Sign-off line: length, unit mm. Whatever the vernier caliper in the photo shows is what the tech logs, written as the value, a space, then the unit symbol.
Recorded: 28.8 mm
